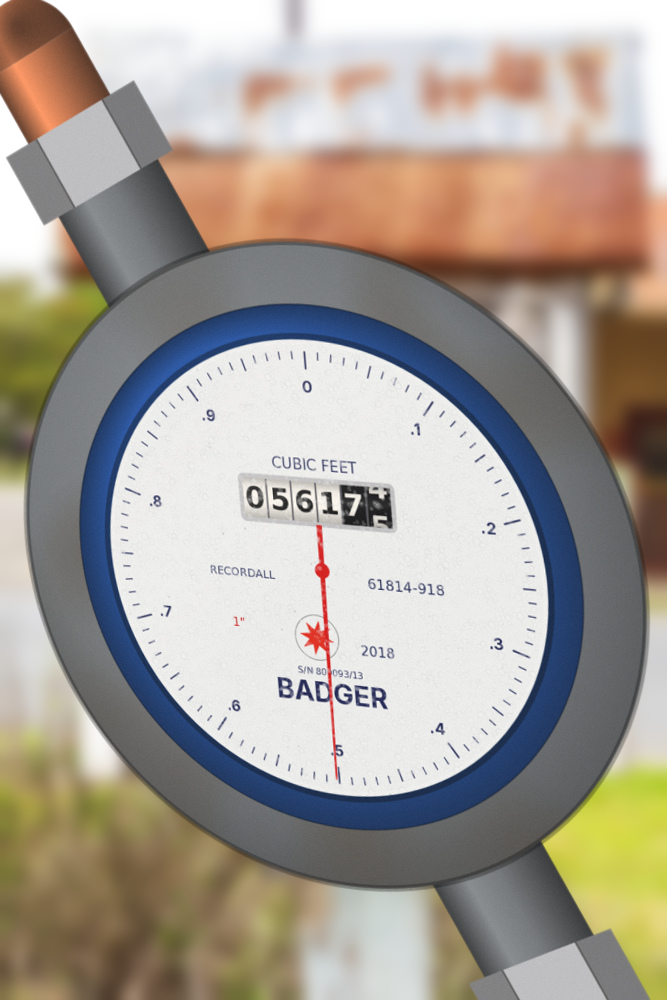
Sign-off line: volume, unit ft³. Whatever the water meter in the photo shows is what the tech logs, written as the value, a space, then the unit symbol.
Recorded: 56174.50 ft³
